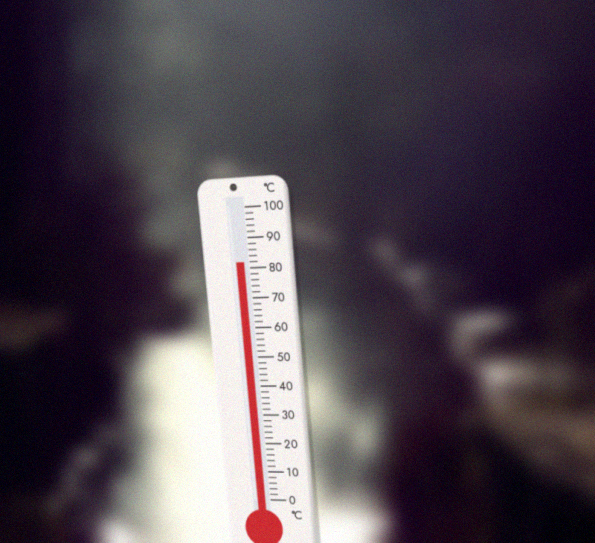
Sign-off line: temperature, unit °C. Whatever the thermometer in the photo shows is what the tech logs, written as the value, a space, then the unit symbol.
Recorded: 82 °C
